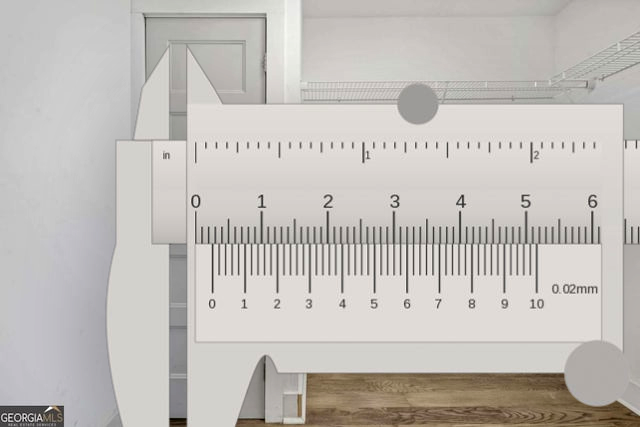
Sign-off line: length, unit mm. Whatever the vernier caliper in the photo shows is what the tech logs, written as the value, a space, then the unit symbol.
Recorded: 2.6 mm
